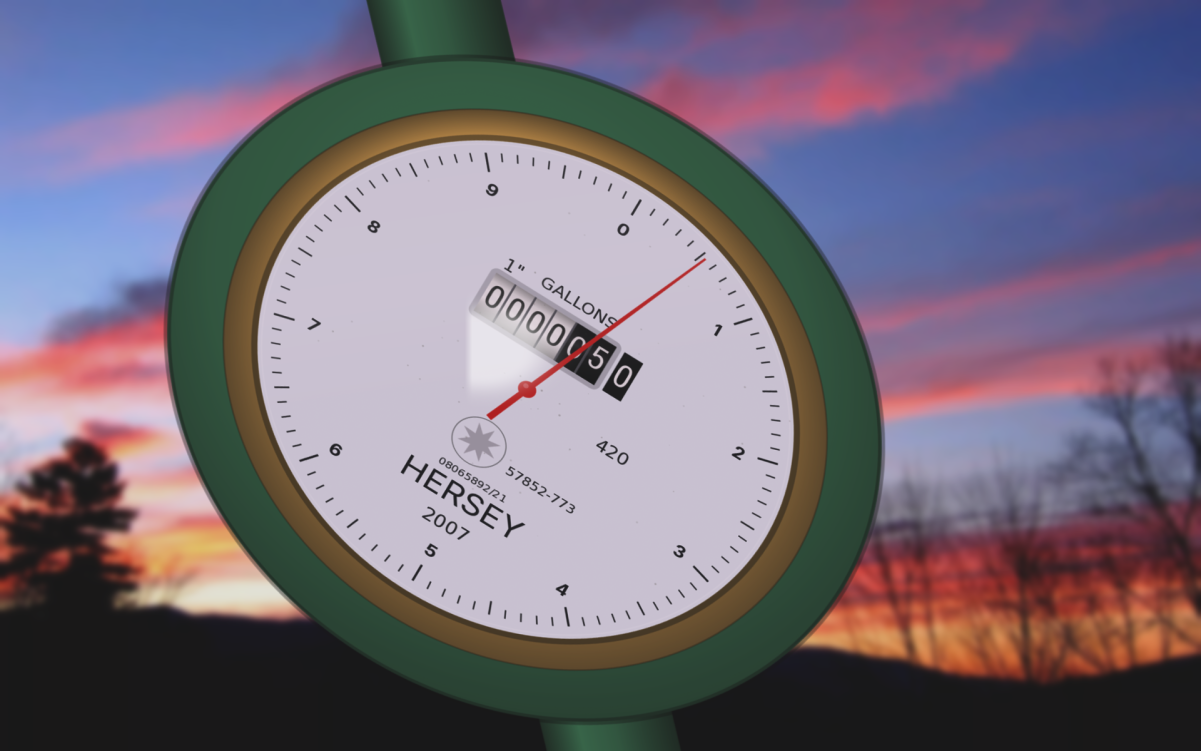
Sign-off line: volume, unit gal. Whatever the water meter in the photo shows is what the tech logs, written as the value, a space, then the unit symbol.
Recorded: 50.5 gal
